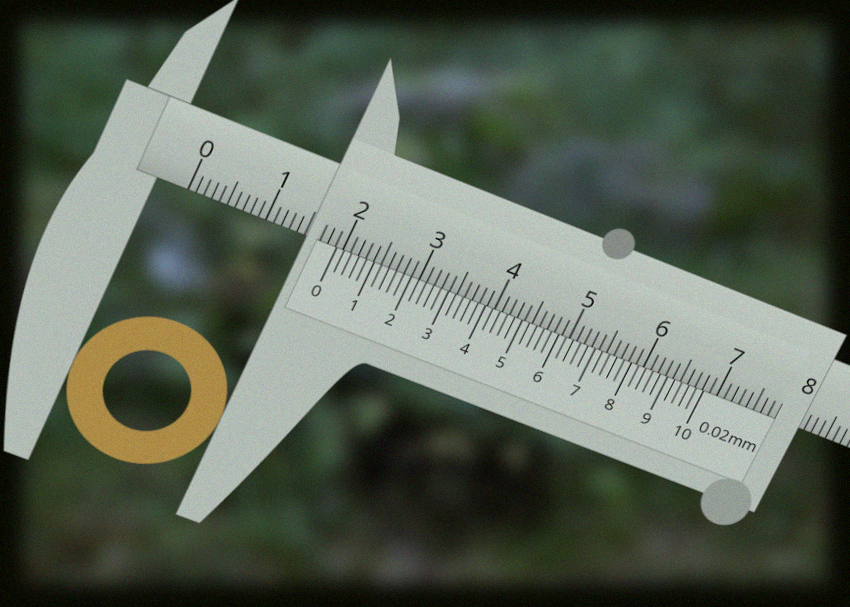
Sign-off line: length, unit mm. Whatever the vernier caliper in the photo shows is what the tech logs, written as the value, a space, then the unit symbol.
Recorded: 19.2 mm
